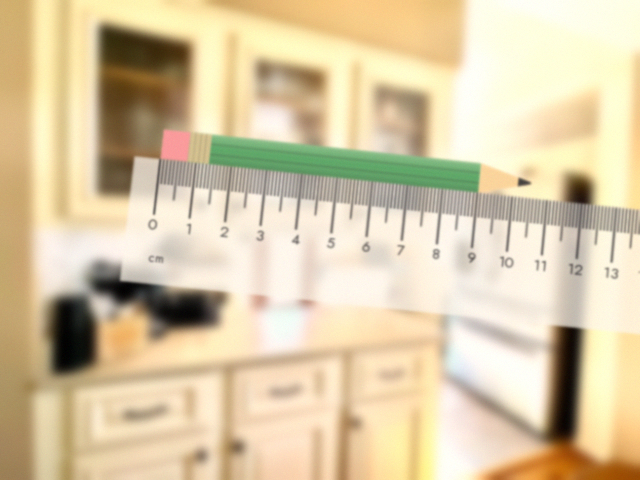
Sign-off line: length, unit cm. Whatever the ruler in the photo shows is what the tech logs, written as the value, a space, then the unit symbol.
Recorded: 10.5 cm
